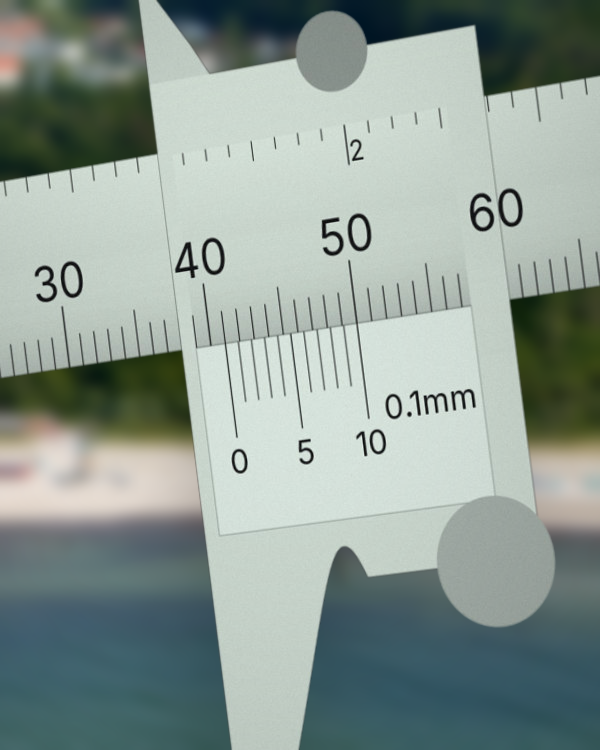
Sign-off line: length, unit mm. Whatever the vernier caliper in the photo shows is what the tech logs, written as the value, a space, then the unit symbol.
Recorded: 41.0 mm
